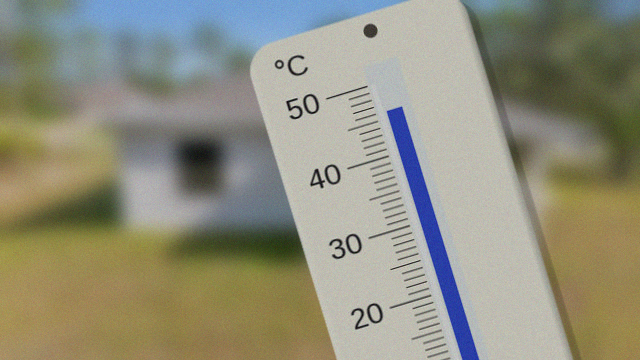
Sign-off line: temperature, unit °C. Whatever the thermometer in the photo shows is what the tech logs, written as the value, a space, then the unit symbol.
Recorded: 46 °C
